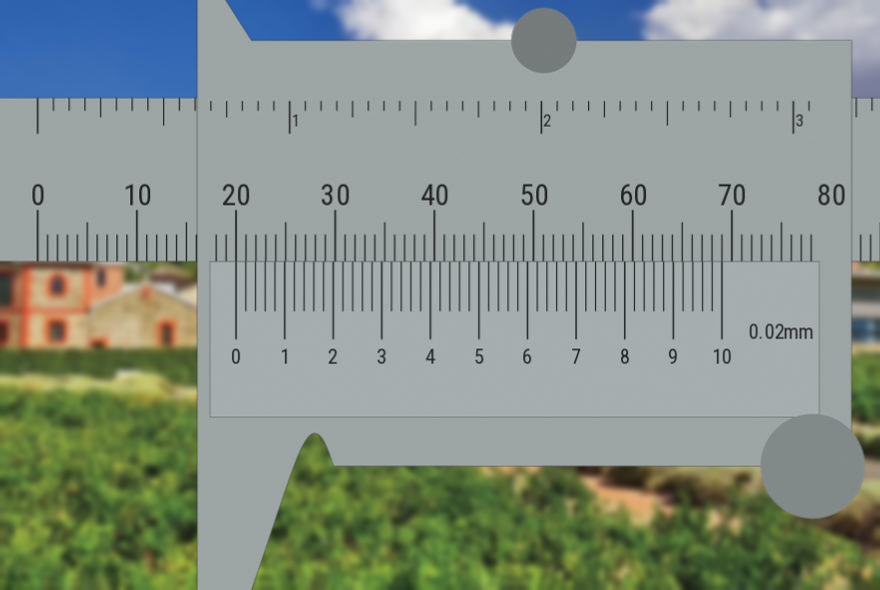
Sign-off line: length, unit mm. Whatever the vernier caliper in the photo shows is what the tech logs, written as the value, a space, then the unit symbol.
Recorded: 20.0 mm
